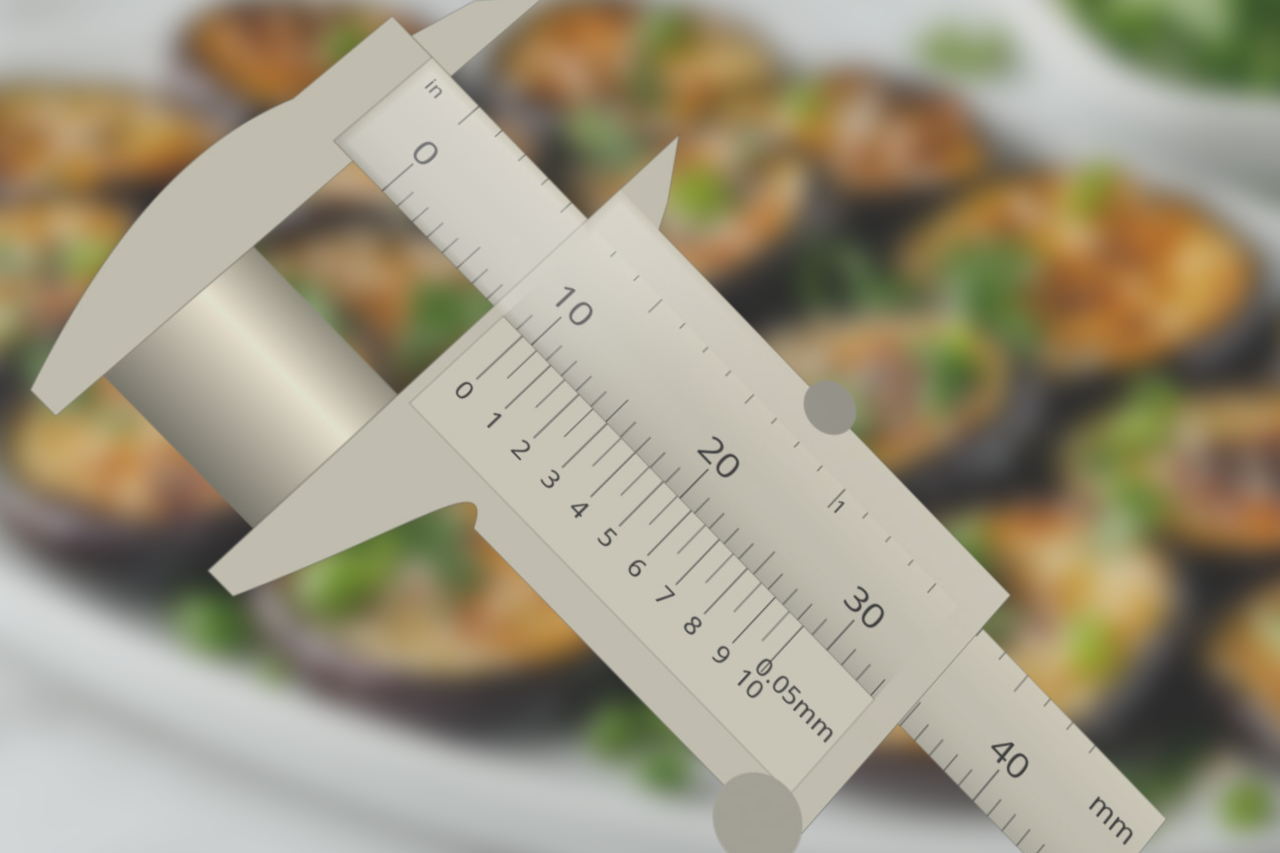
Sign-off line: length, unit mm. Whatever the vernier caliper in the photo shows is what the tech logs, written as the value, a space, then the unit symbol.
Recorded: 9.4 mm
